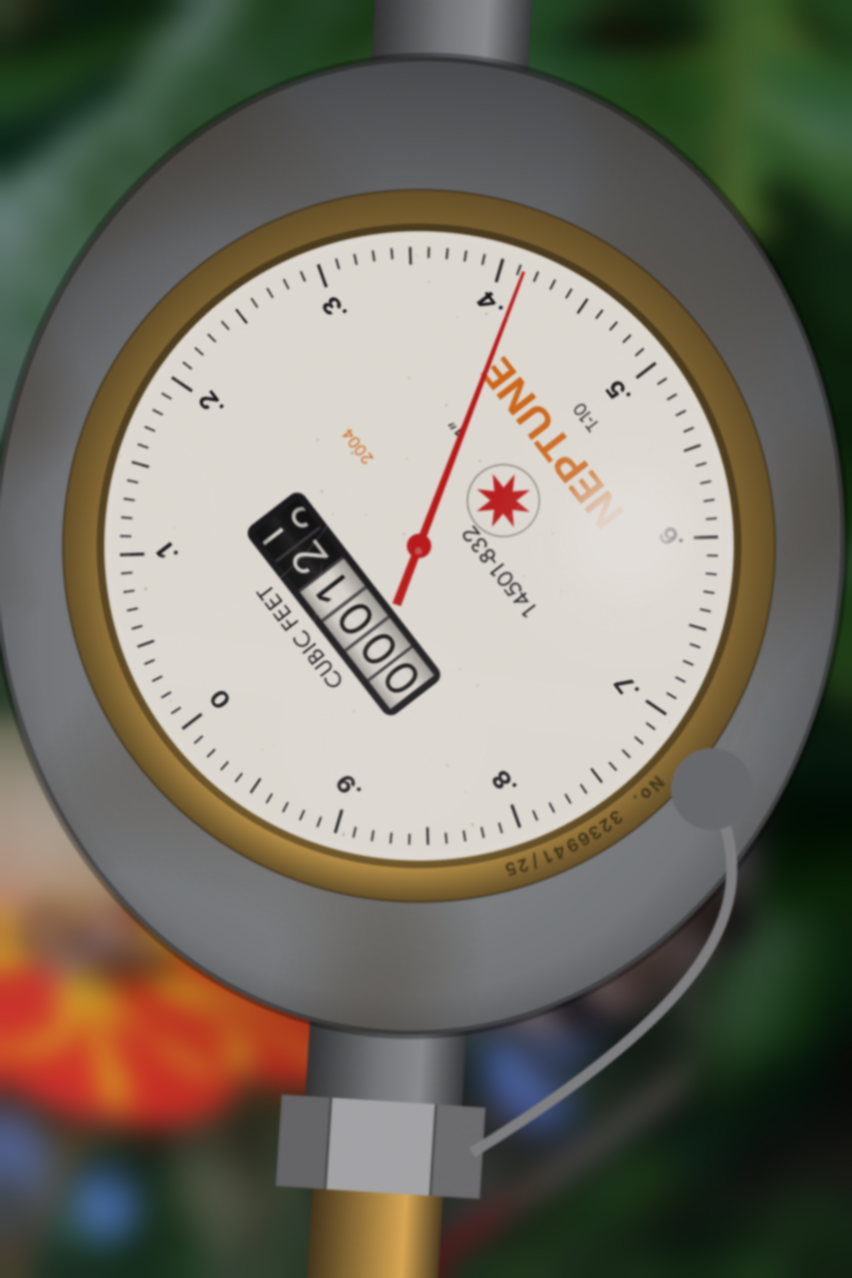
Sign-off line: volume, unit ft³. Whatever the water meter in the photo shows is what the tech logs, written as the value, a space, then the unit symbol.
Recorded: 121.41 ft³
